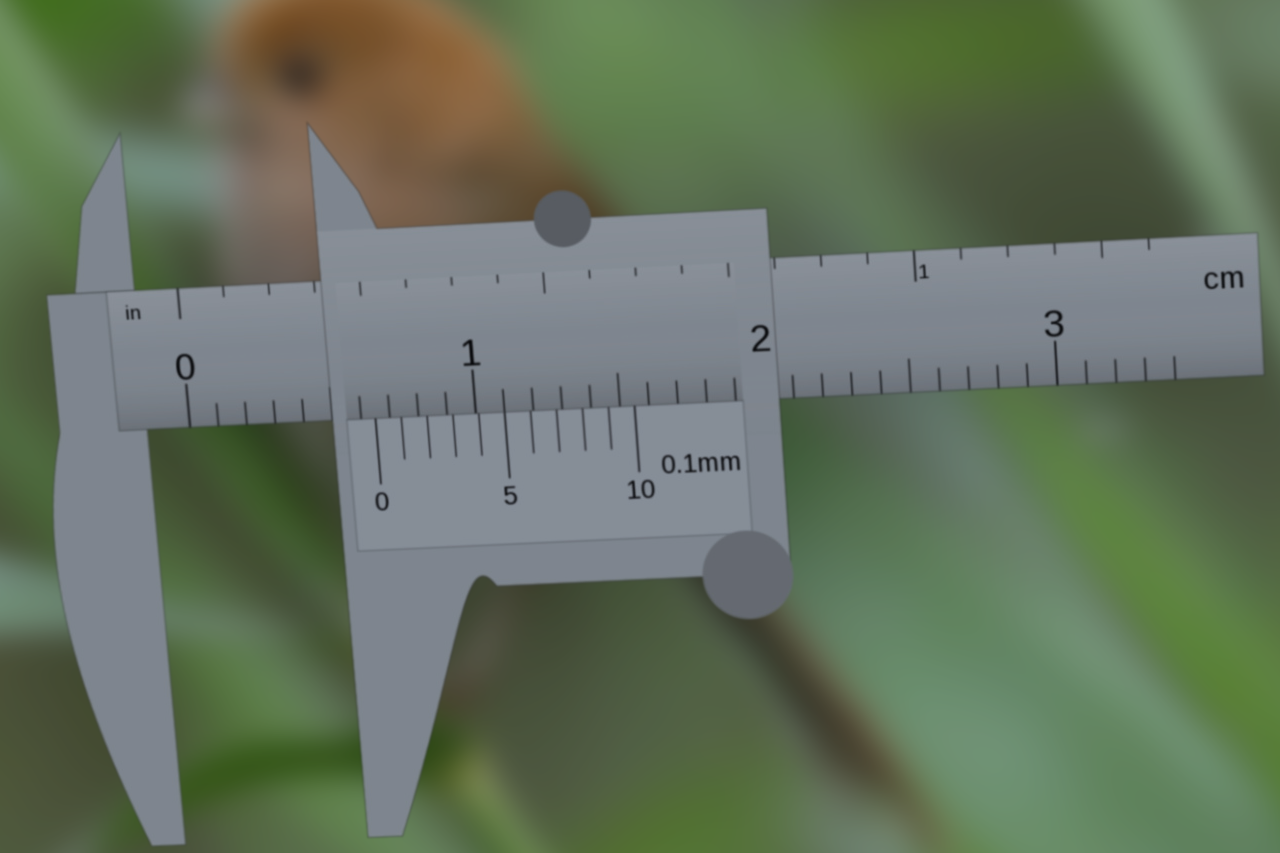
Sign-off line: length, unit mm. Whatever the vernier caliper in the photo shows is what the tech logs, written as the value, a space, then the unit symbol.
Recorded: 6.5 mm
